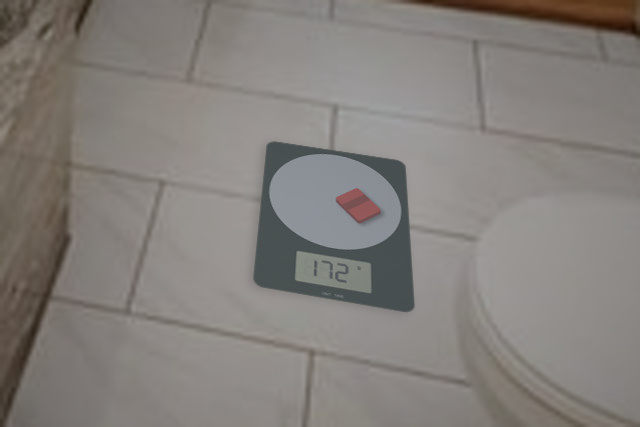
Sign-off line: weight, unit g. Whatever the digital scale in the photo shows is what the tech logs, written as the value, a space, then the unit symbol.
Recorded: 172 g
